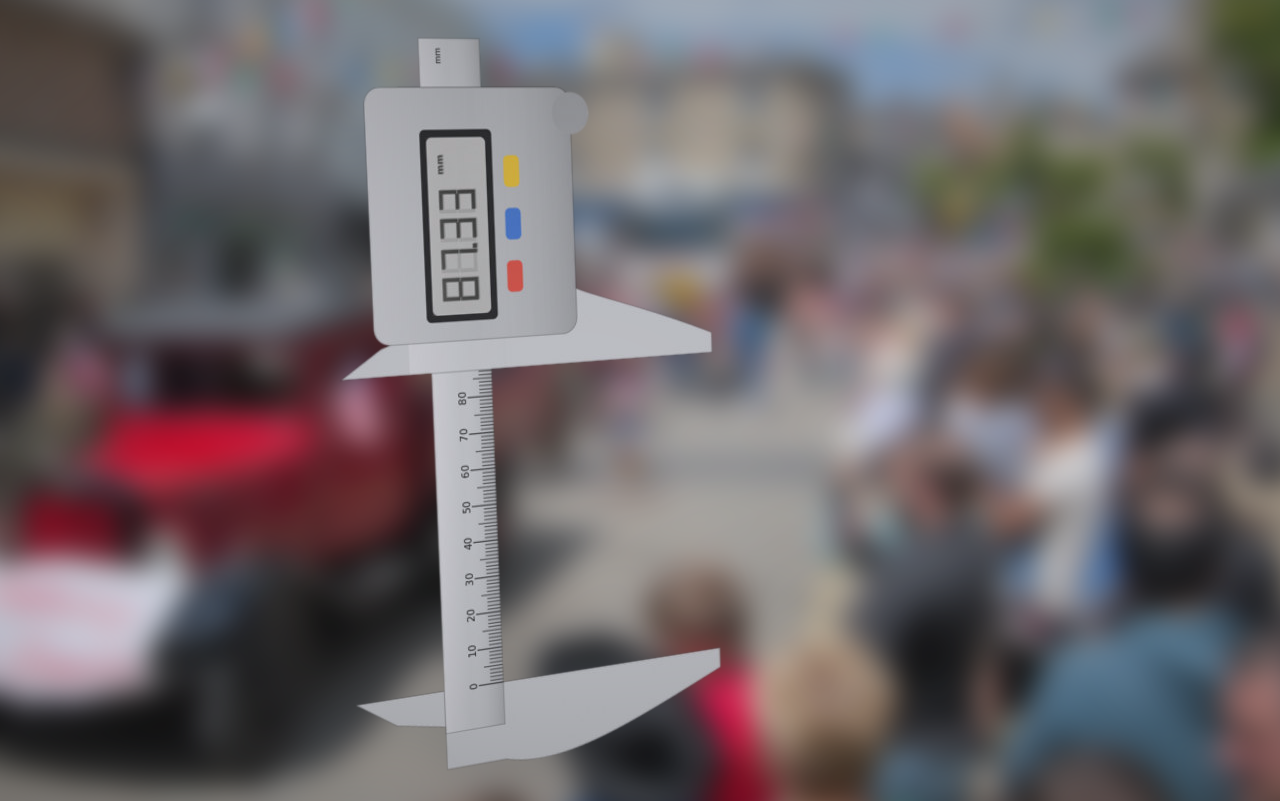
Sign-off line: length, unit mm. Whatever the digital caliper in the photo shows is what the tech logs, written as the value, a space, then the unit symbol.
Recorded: 87.33 mm
